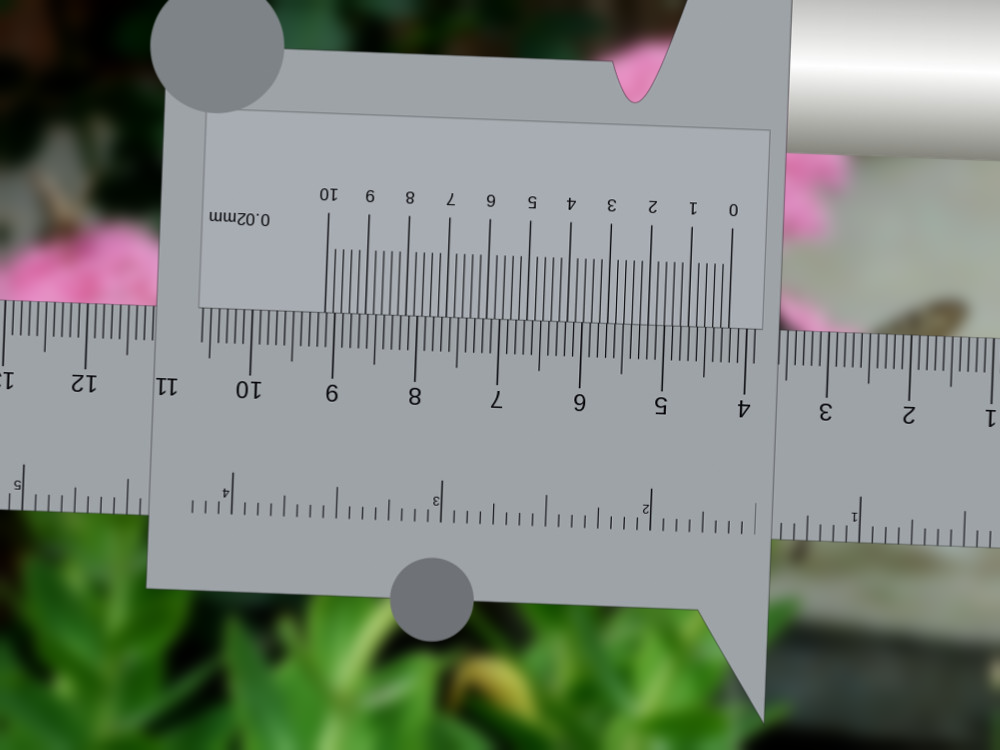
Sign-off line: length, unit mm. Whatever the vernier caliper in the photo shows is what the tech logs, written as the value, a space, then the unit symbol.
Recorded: 42.2 mm
